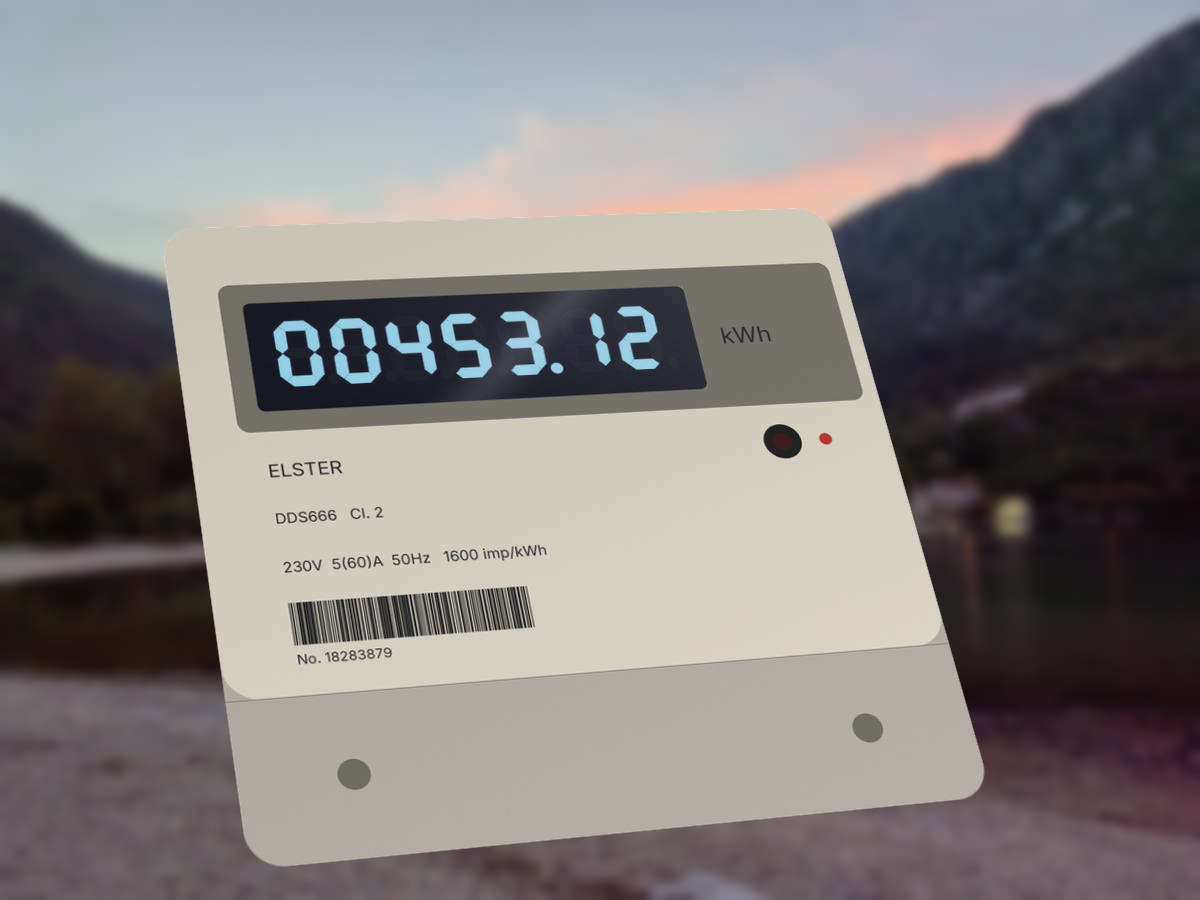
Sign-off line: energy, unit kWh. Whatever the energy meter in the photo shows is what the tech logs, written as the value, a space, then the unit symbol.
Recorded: 453.12 kWh
